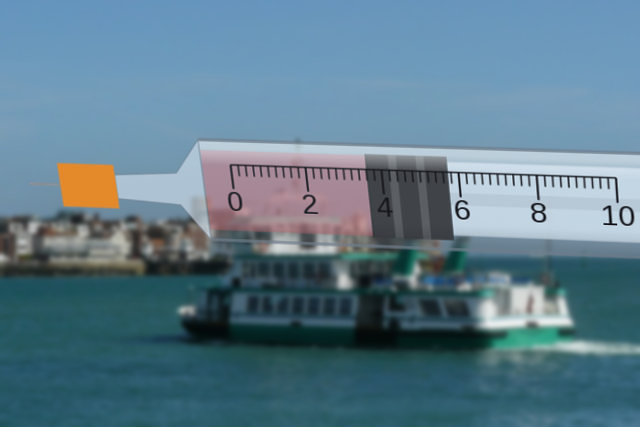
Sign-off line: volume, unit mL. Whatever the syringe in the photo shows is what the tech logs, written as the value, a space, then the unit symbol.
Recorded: 3.6 mL
